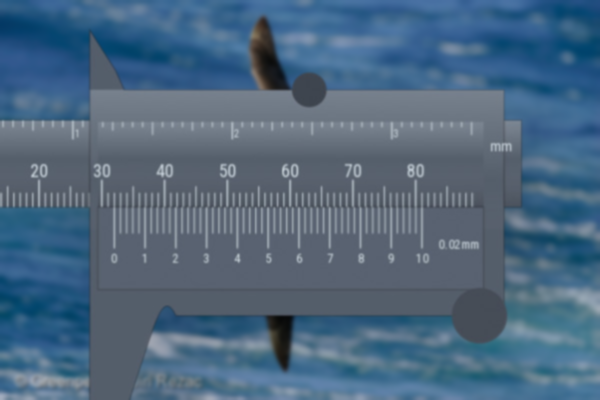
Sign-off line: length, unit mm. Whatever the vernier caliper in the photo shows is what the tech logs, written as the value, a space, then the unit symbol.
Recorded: 32.0 mm
